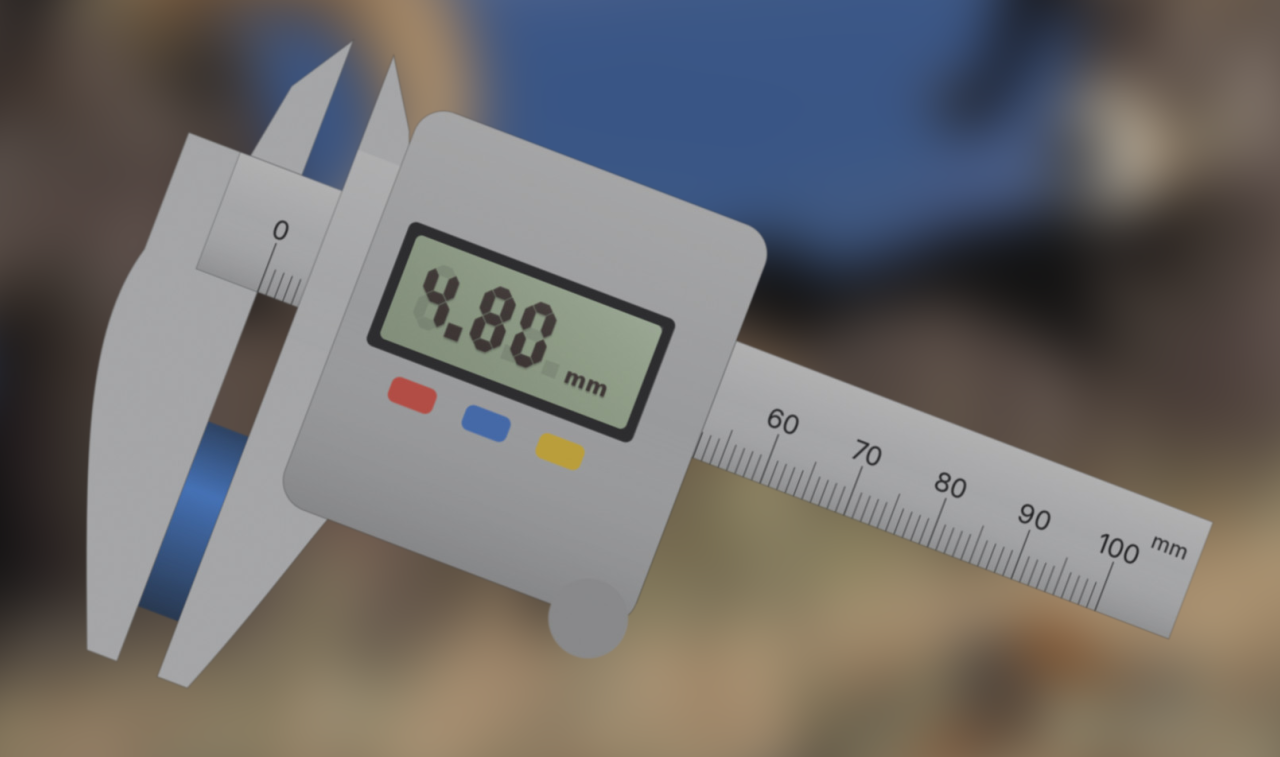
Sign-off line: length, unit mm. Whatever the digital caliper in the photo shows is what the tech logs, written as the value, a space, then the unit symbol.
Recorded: 4.80 mm
